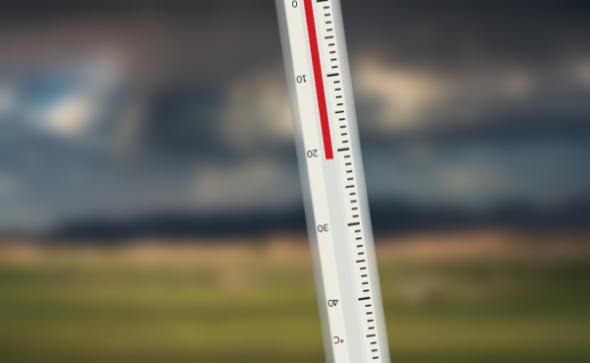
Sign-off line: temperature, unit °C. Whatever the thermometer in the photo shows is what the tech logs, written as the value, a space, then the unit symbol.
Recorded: 21 °C
